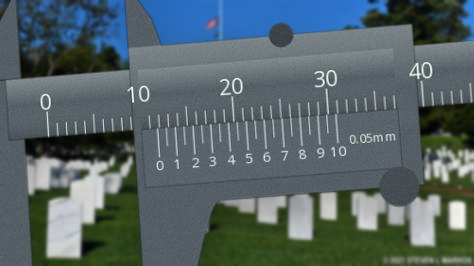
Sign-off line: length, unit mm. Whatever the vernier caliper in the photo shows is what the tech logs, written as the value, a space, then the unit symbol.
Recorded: 11.8 mm
